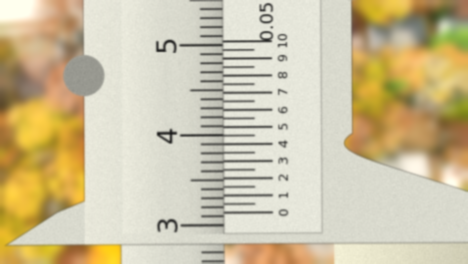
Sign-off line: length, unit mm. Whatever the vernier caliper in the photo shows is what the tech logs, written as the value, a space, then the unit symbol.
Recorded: 31.4 mm
